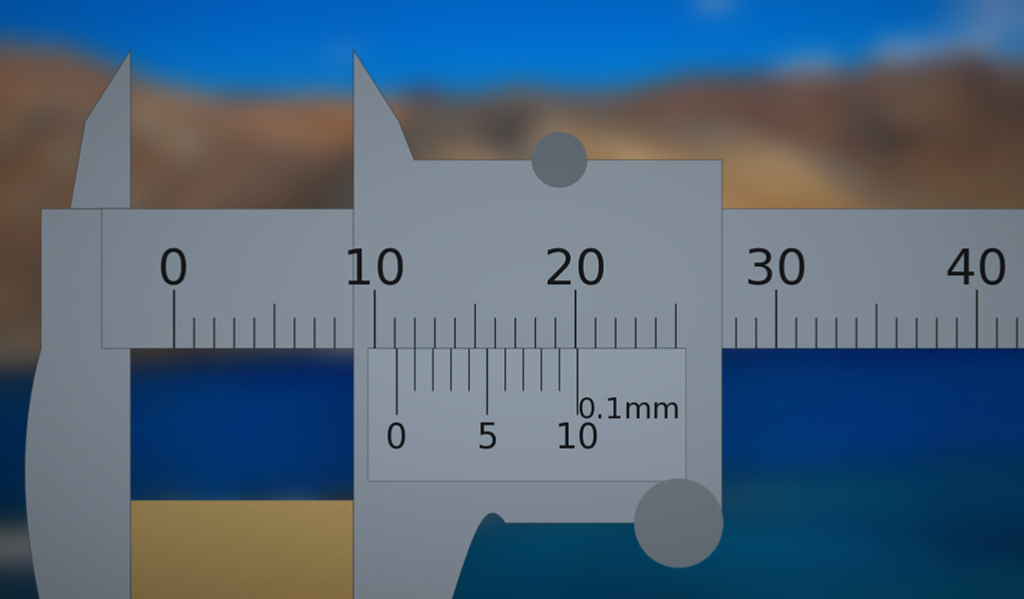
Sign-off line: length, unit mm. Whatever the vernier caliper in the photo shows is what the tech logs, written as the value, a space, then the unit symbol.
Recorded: 11.1 mm
